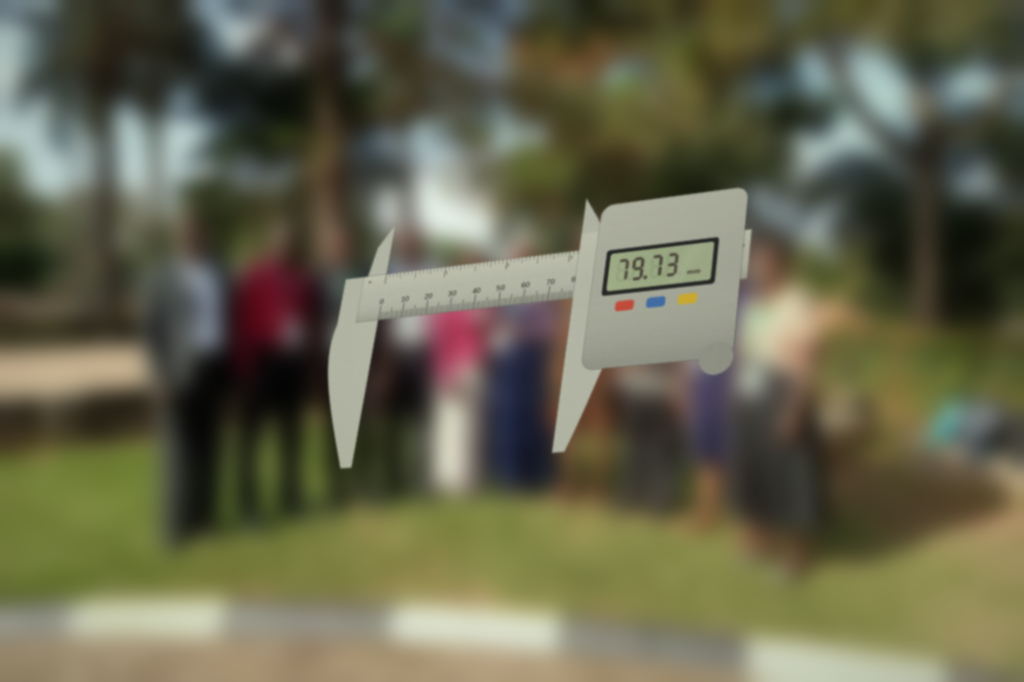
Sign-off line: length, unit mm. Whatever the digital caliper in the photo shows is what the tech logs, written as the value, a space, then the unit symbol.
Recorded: 79.73 mm
